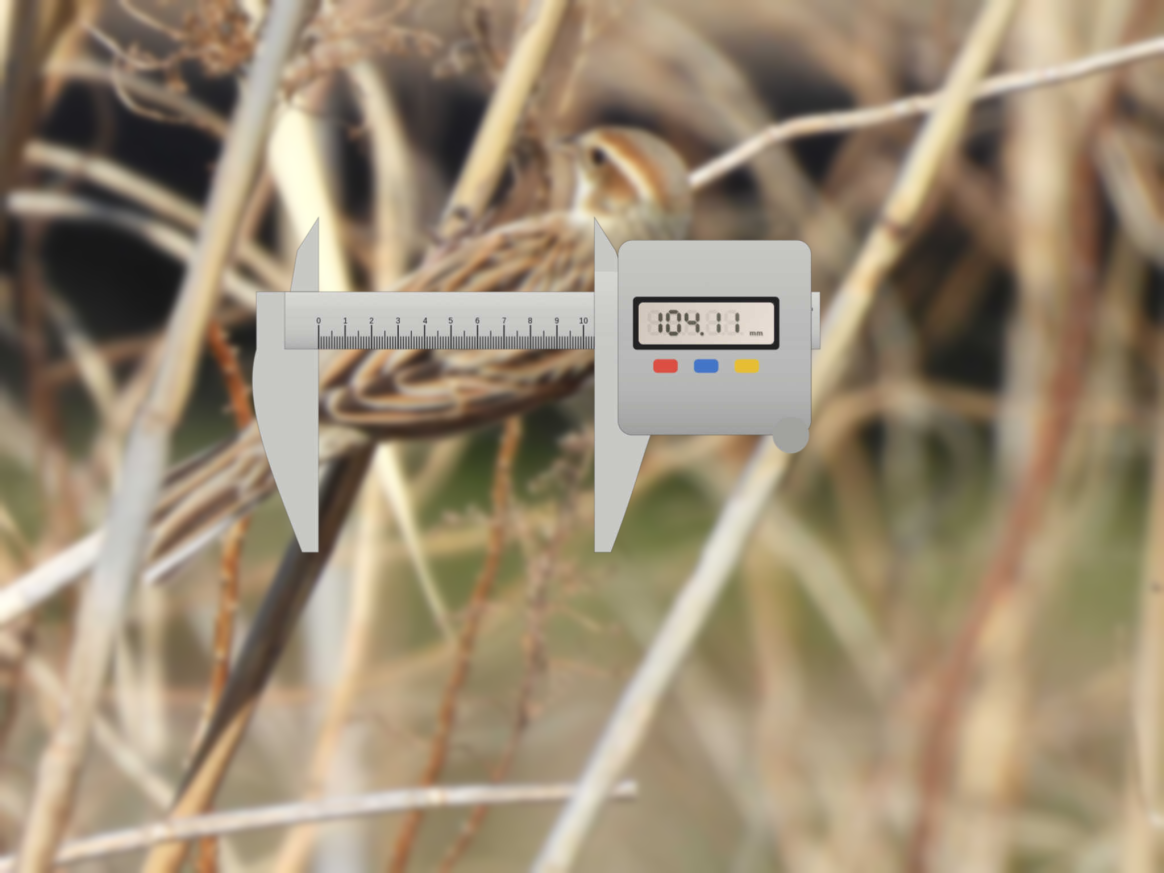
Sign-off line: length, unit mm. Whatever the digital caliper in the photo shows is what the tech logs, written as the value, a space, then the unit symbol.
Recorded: 104.11 mm
